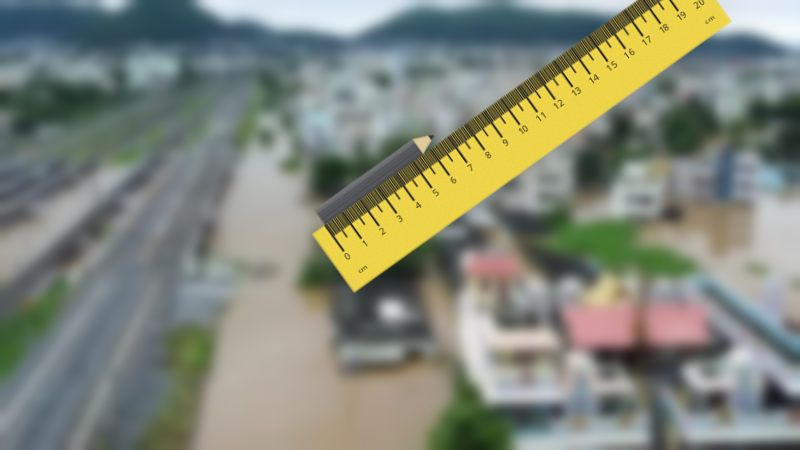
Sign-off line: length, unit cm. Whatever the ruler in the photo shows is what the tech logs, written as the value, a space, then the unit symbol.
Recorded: 6.5 cm
